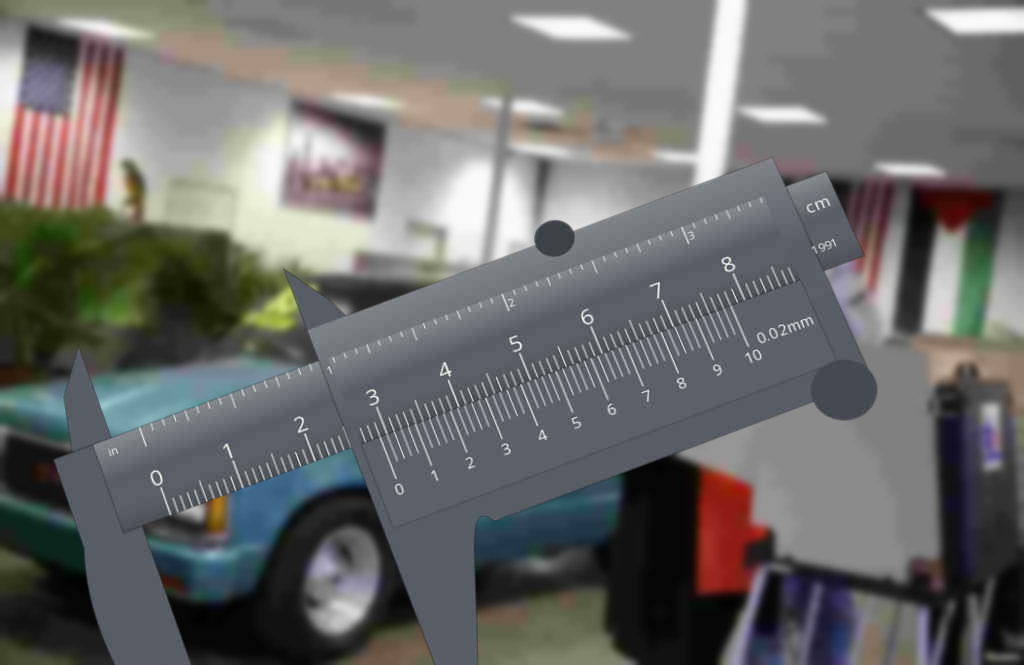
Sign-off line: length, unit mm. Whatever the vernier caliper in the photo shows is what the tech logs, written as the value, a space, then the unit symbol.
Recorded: 29.0 mm
